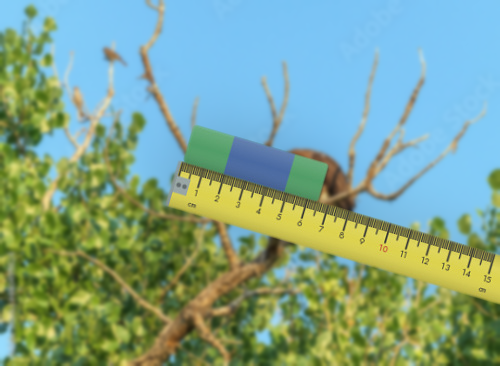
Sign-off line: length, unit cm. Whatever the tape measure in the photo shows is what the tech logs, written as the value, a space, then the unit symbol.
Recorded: 6.5 cm
